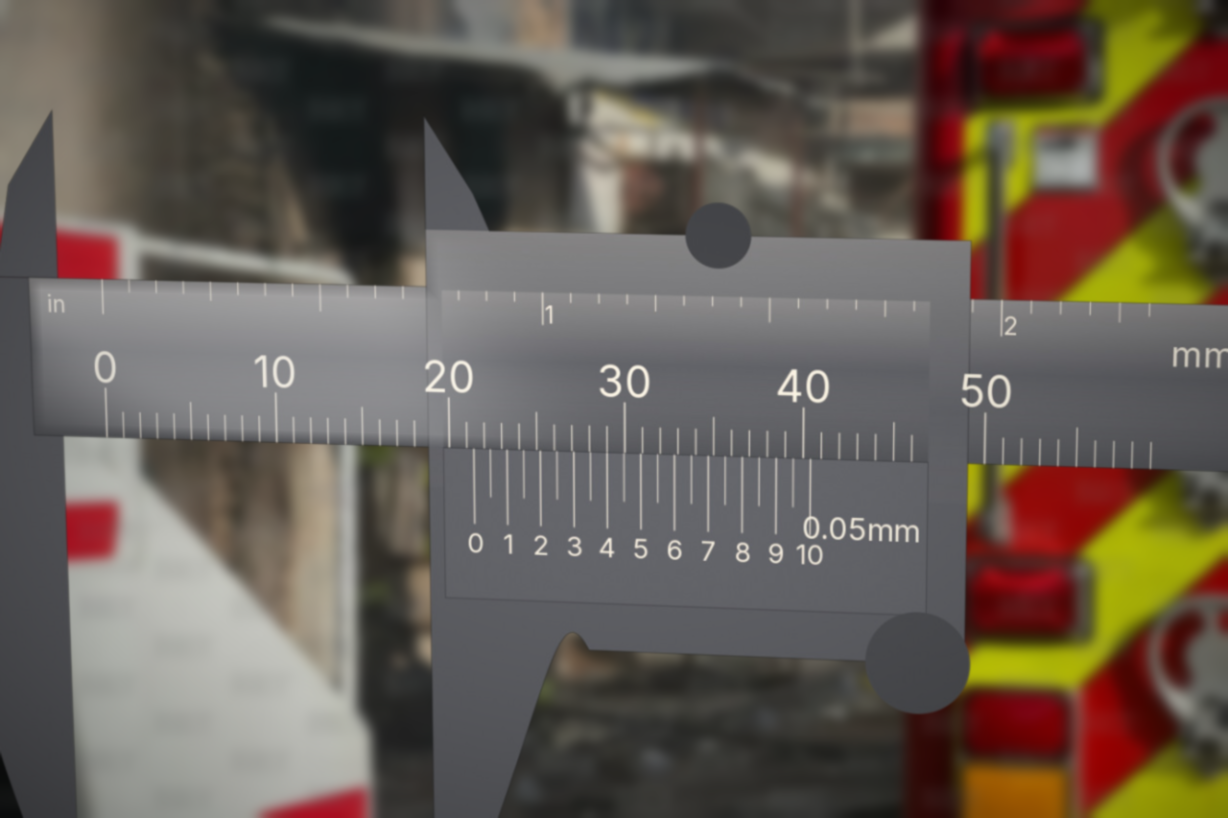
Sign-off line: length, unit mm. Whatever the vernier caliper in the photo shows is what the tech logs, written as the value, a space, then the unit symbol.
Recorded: 21.4 mm
